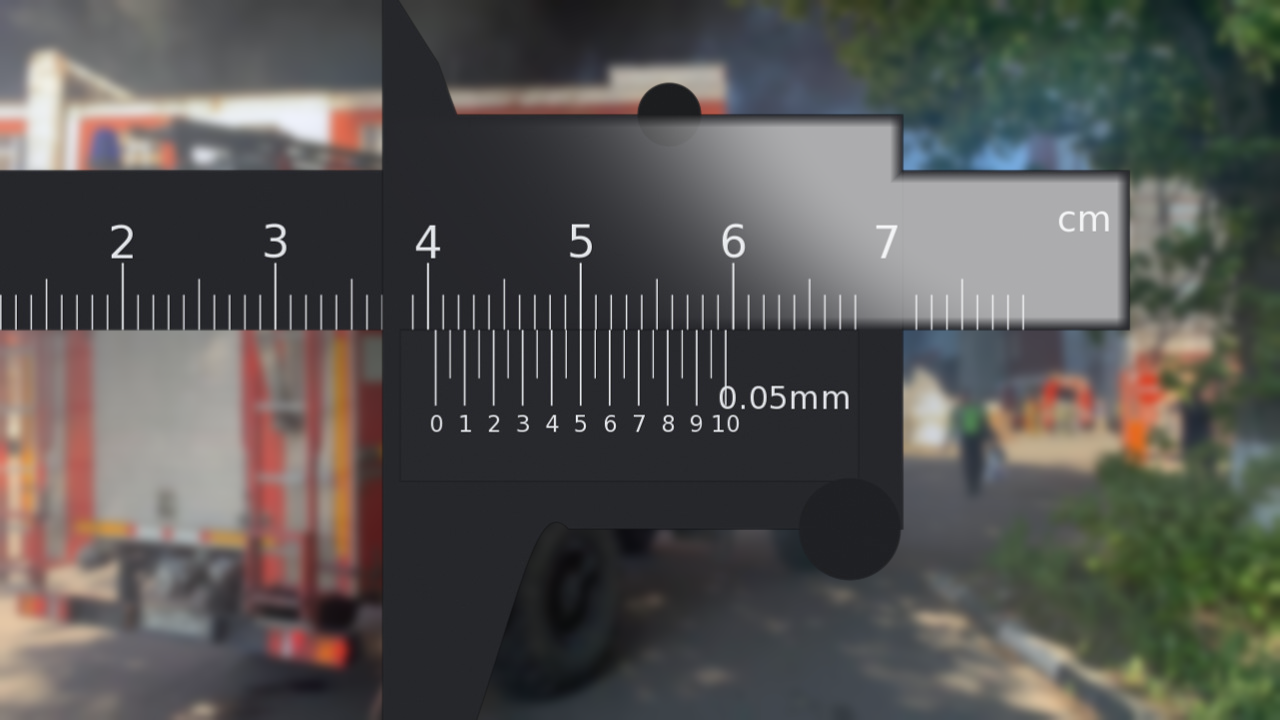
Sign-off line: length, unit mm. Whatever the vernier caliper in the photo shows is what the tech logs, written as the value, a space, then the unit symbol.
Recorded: 40.5 mm
